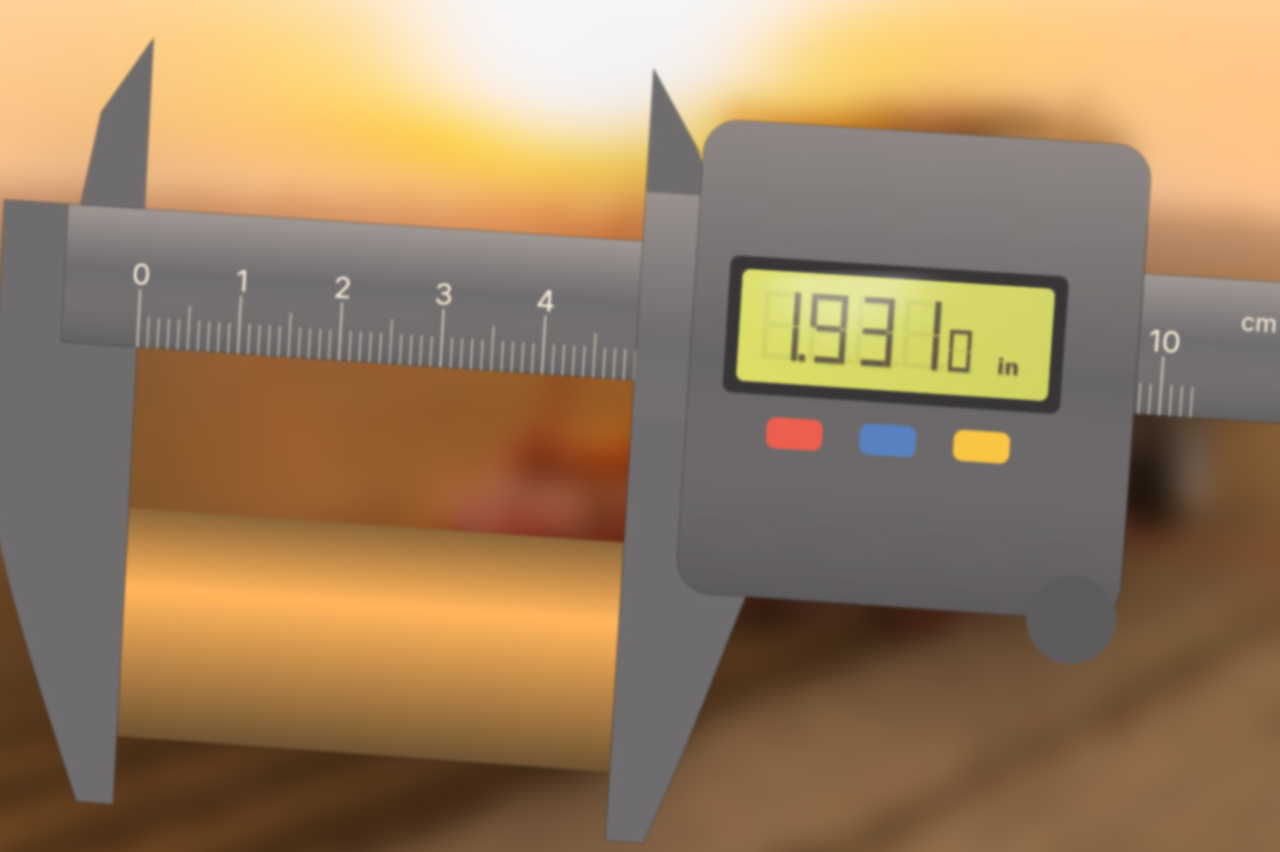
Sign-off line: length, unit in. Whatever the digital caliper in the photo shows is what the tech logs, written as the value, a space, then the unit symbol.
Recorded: 1.9310 in
